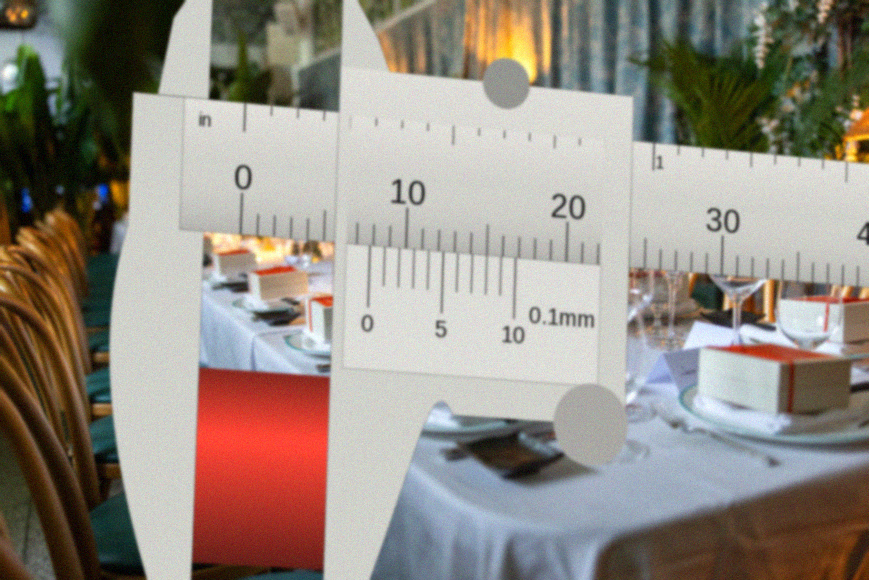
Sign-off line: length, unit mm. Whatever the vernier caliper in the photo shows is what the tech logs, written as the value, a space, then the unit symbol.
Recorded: 7.8 mm
